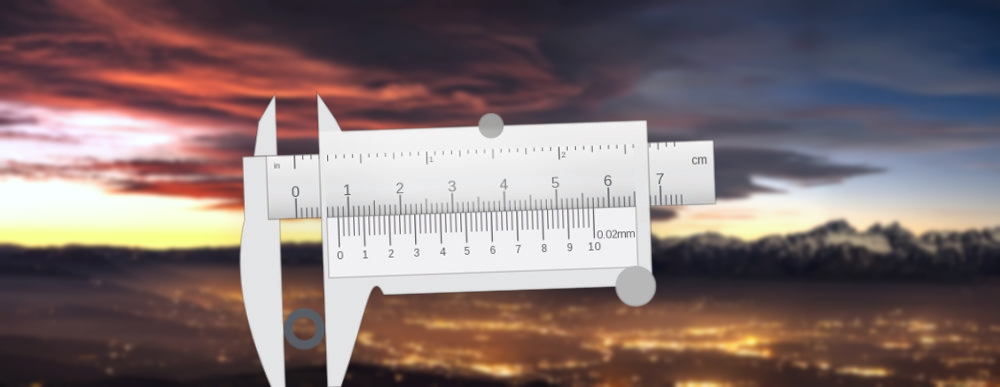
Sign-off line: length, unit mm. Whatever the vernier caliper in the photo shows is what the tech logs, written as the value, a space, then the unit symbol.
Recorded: 8.0 mm
